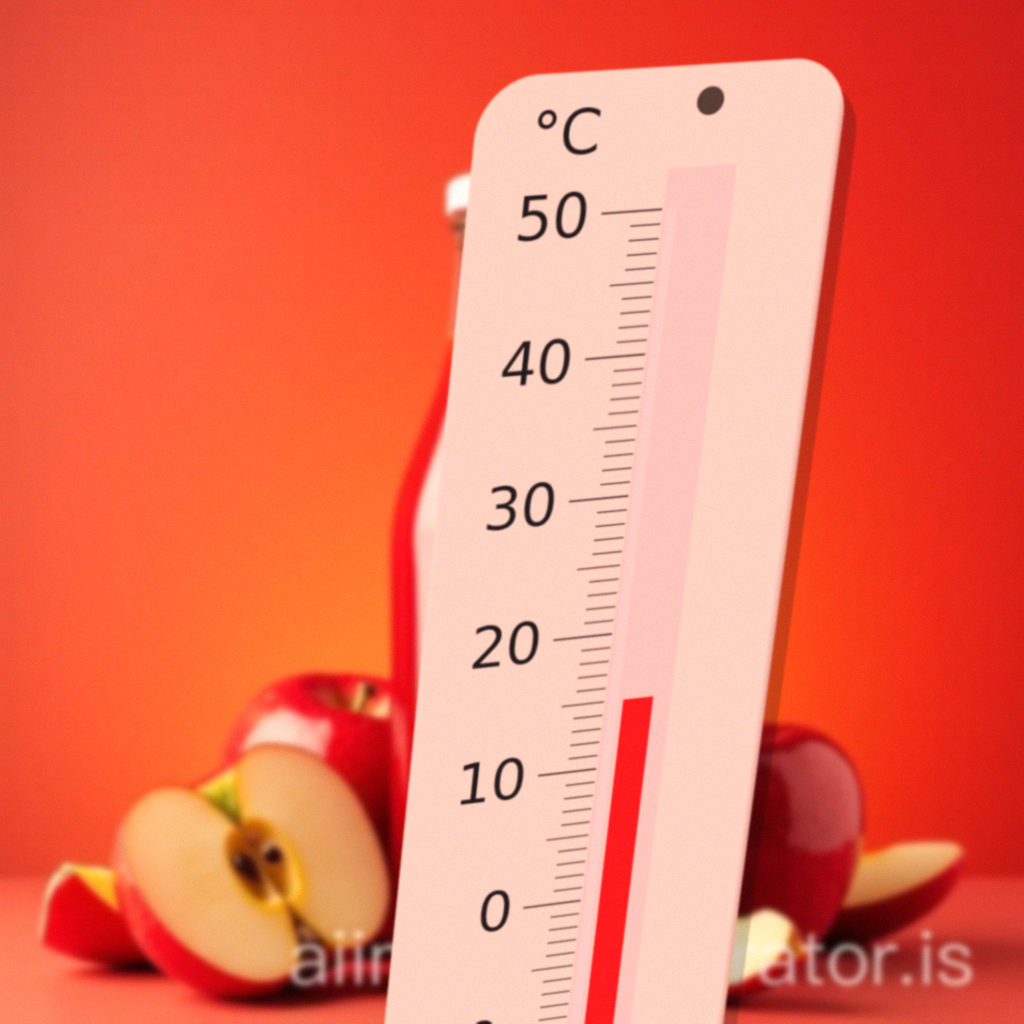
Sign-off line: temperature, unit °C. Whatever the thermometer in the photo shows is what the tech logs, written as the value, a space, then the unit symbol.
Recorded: 15 °C
